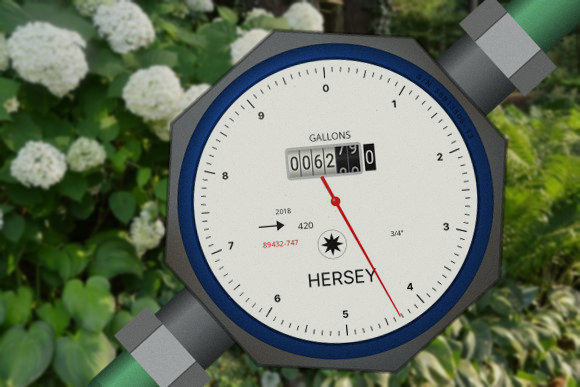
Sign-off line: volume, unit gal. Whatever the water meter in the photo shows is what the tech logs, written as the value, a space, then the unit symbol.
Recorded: 62794.3 gal
